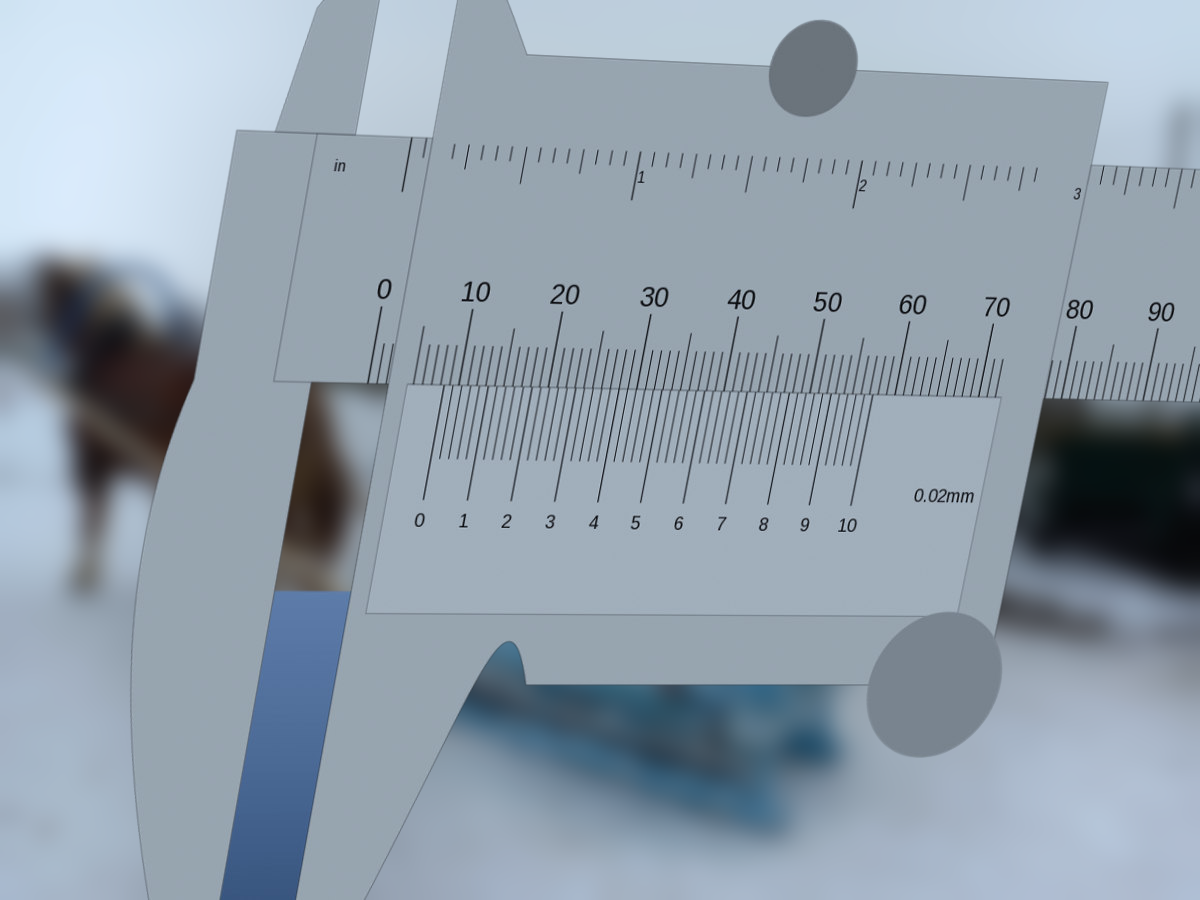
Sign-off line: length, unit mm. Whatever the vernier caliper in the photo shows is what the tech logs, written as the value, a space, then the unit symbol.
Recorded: 8.4 mm
